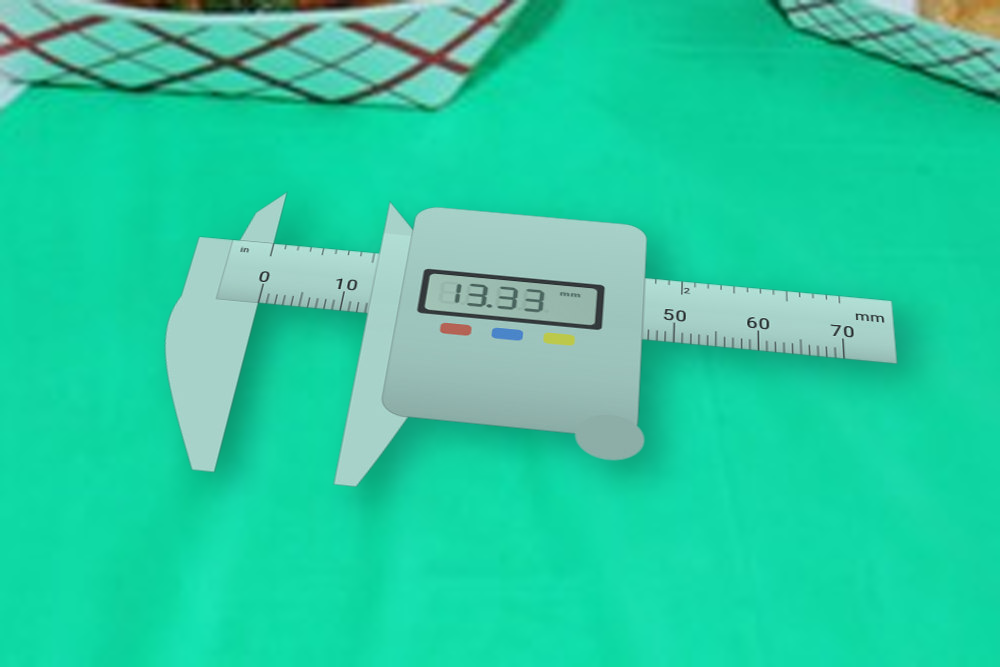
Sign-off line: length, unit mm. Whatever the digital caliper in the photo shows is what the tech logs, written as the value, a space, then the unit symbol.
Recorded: 13.33 mm
